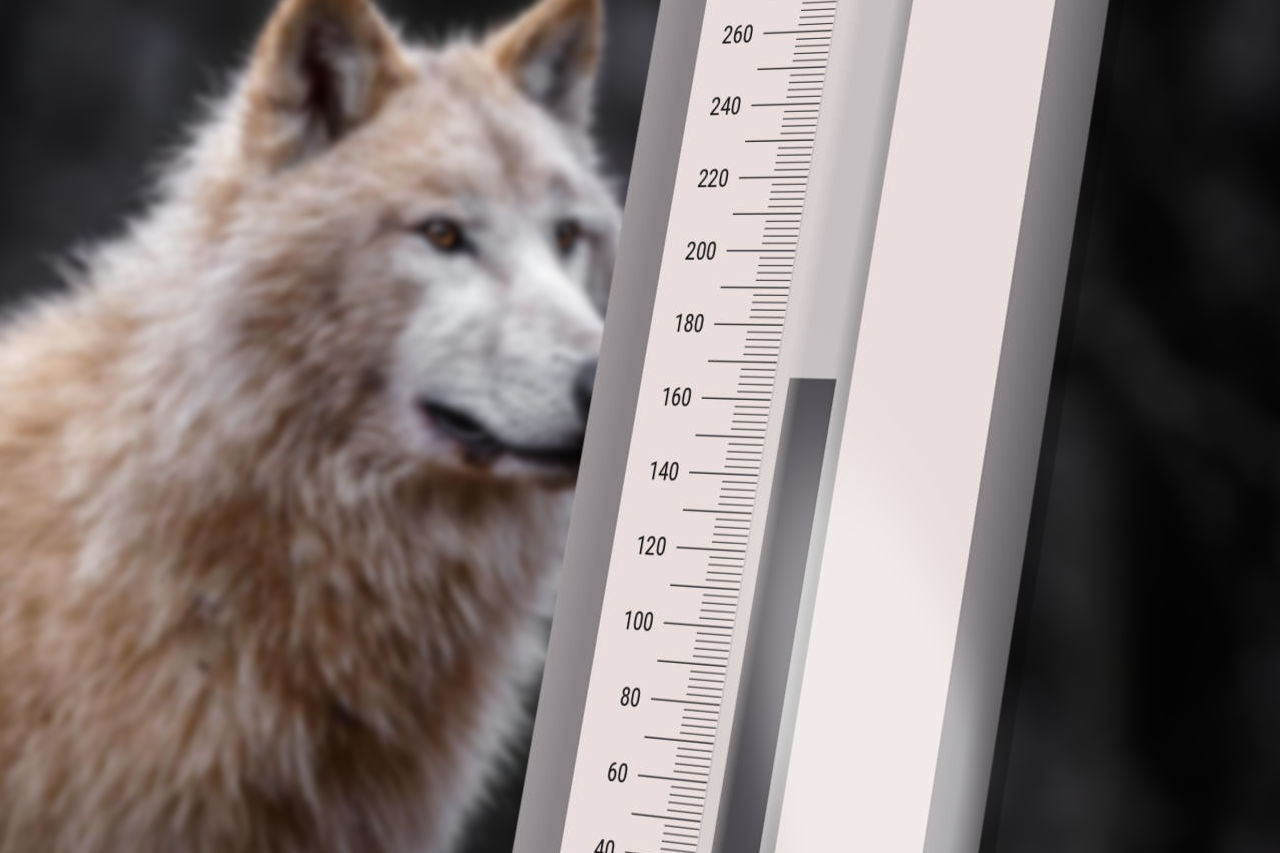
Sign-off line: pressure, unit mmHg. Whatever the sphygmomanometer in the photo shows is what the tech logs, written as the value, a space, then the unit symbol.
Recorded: 166 mmHg
